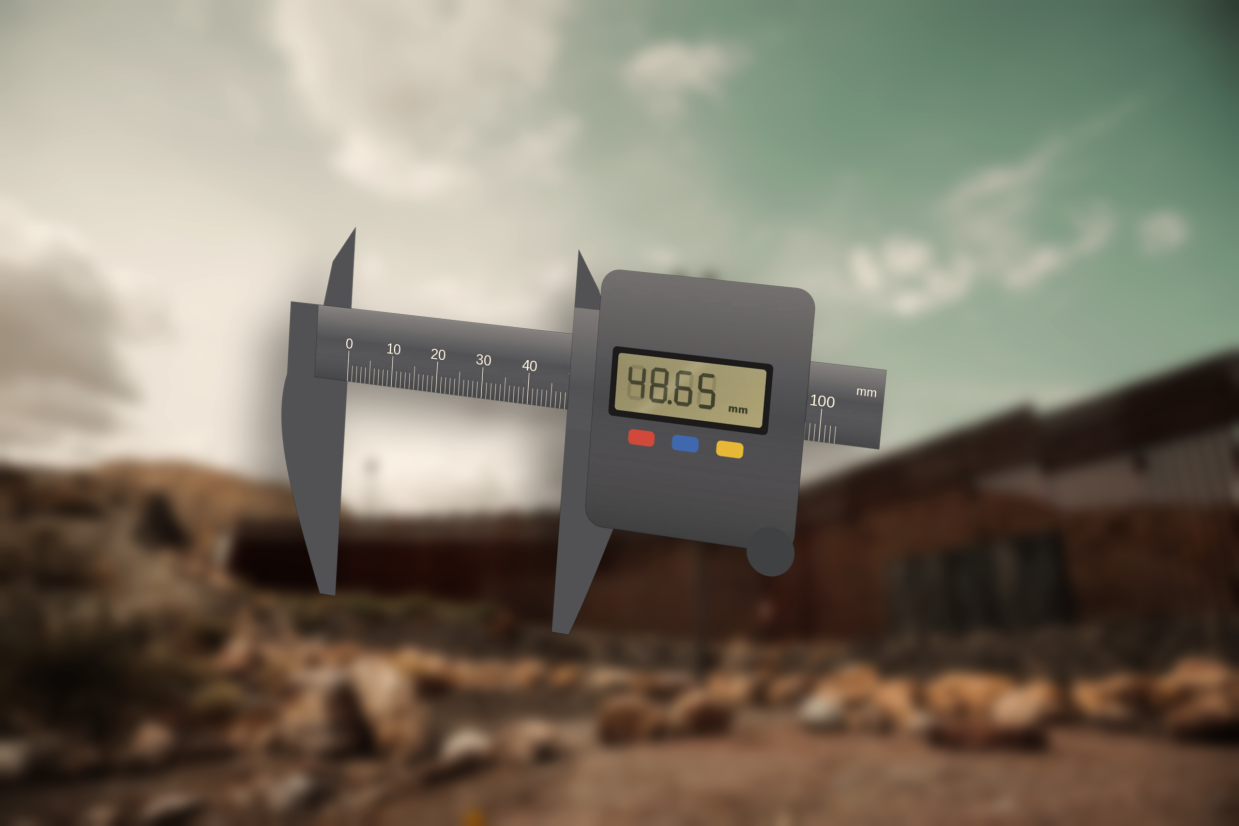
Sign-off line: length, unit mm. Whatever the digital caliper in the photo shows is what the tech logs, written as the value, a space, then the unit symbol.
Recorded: 48.65 mm
